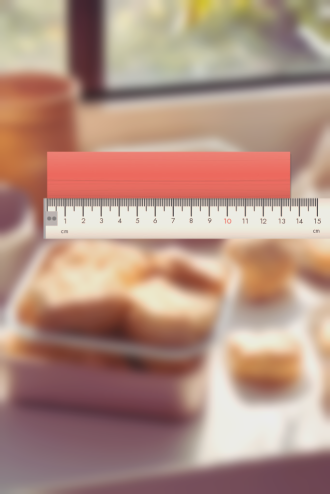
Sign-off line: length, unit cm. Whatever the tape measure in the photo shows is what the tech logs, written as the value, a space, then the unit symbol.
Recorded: 13.5 cm
